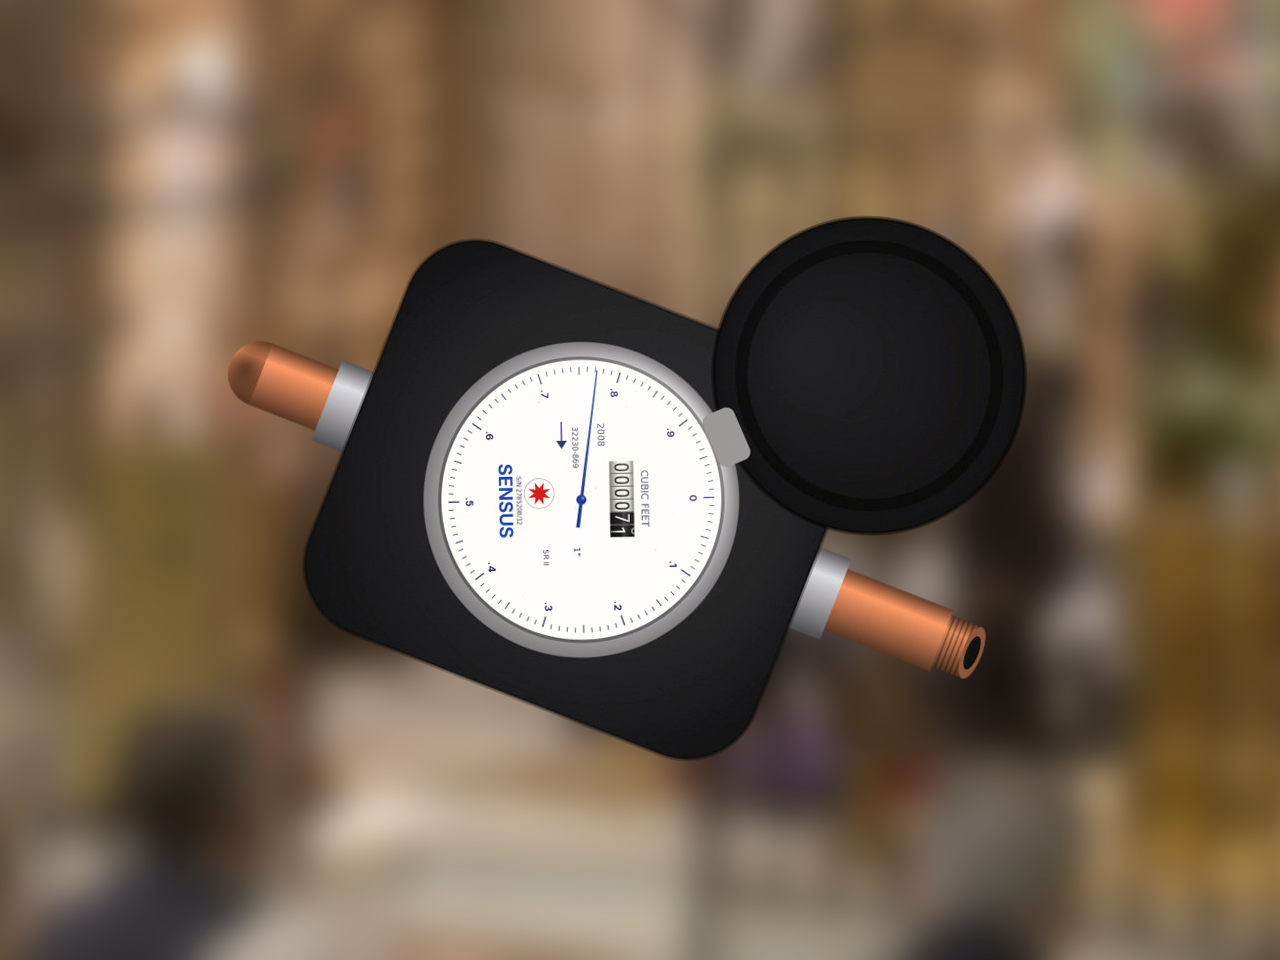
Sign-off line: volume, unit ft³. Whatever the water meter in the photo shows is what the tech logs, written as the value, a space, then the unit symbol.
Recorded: 70.77 ft³
